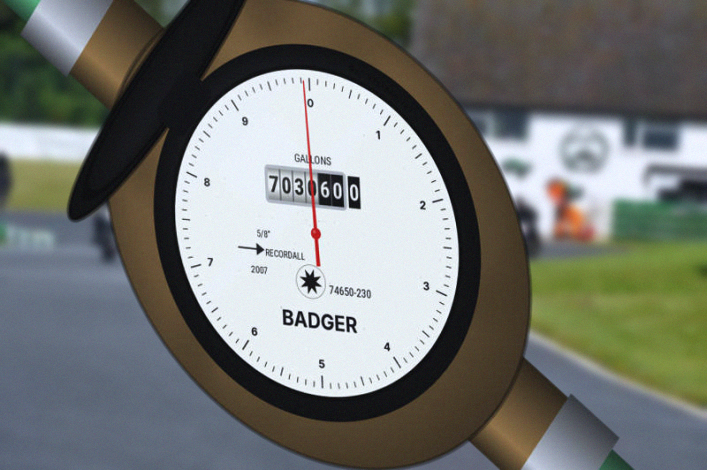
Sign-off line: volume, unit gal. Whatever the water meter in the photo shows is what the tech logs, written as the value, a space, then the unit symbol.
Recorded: 7030599.9 gal
